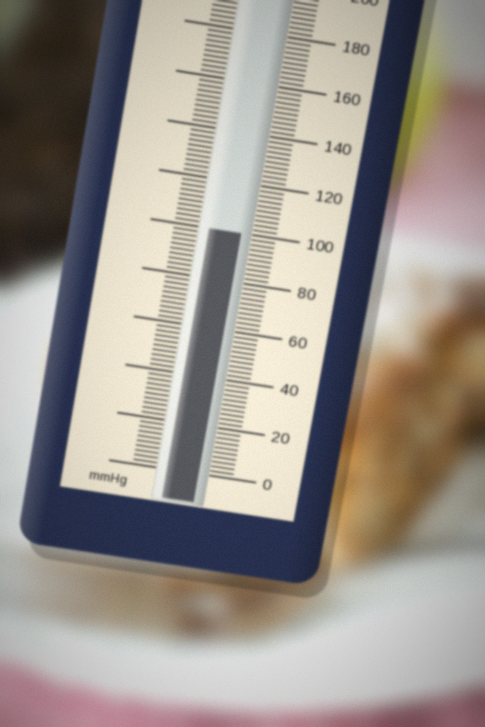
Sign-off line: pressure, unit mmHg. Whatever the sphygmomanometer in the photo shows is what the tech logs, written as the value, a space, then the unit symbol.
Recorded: 100 mmHg
